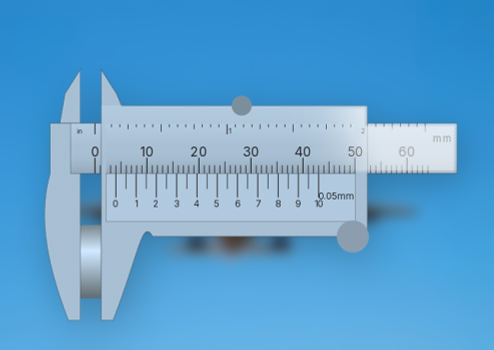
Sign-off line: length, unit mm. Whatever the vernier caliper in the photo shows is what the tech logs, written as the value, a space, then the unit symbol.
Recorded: 4.0 mm
